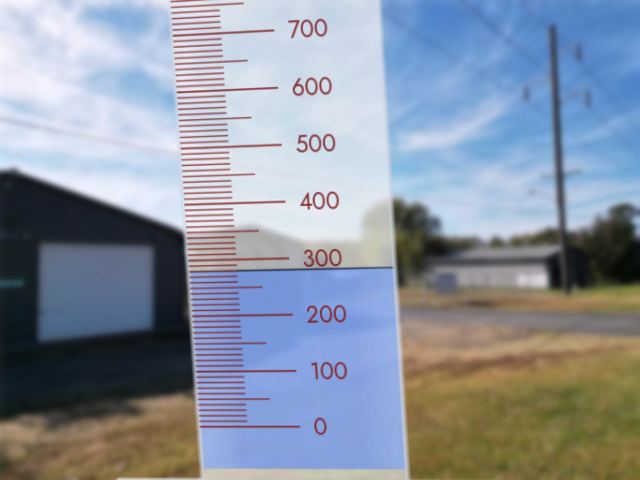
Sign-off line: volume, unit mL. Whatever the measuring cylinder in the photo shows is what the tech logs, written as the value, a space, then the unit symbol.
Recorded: 280 mL
